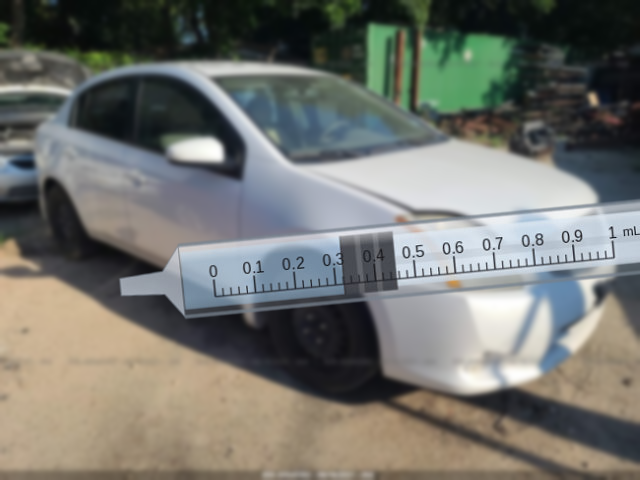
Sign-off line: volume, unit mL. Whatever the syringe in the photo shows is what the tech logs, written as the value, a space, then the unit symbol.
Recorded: 0.32 mL
